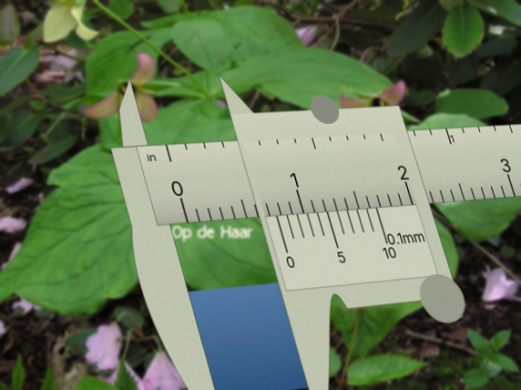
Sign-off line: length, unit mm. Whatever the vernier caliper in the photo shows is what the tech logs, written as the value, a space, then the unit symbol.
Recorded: 7.6 mm
